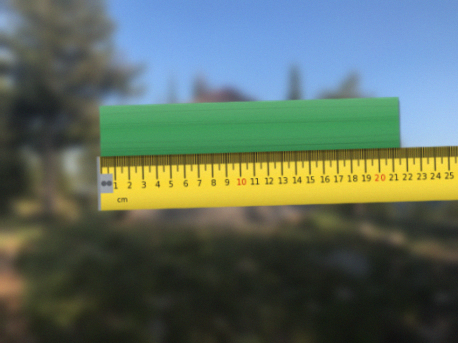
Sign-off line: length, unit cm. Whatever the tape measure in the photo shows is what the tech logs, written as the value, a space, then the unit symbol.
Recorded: 21.5 cm
